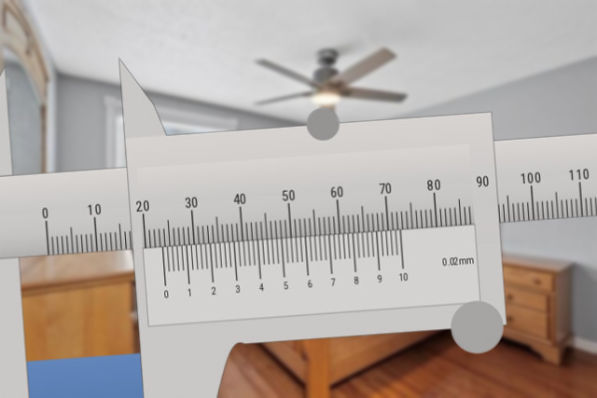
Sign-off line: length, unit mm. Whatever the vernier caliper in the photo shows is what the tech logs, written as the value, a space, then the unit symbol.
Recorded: 23.5 mm
